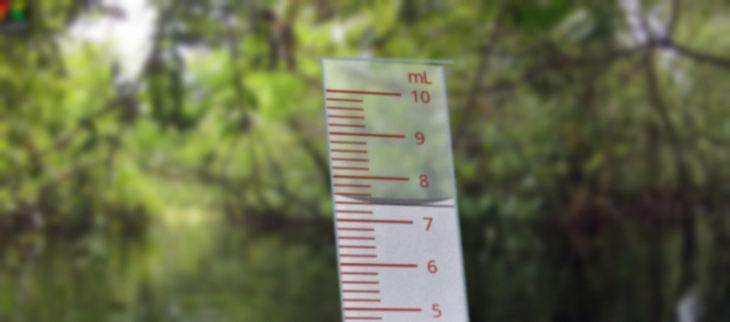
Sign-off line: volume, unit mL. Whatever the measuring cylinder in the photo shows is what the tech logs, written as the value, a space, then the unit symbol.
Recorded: 7.4 mL
